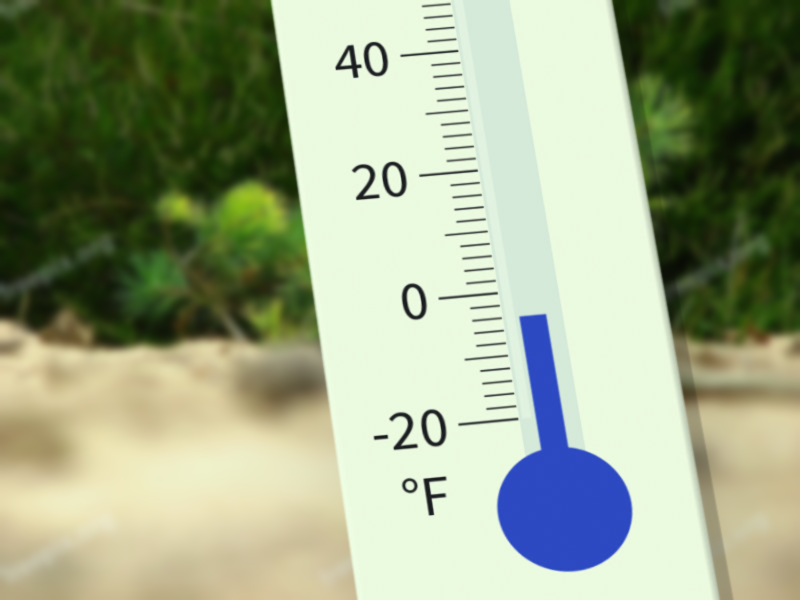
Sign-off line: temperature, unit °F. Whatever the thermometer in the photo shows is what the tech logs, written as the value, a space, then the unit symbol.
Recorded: -4 °F
